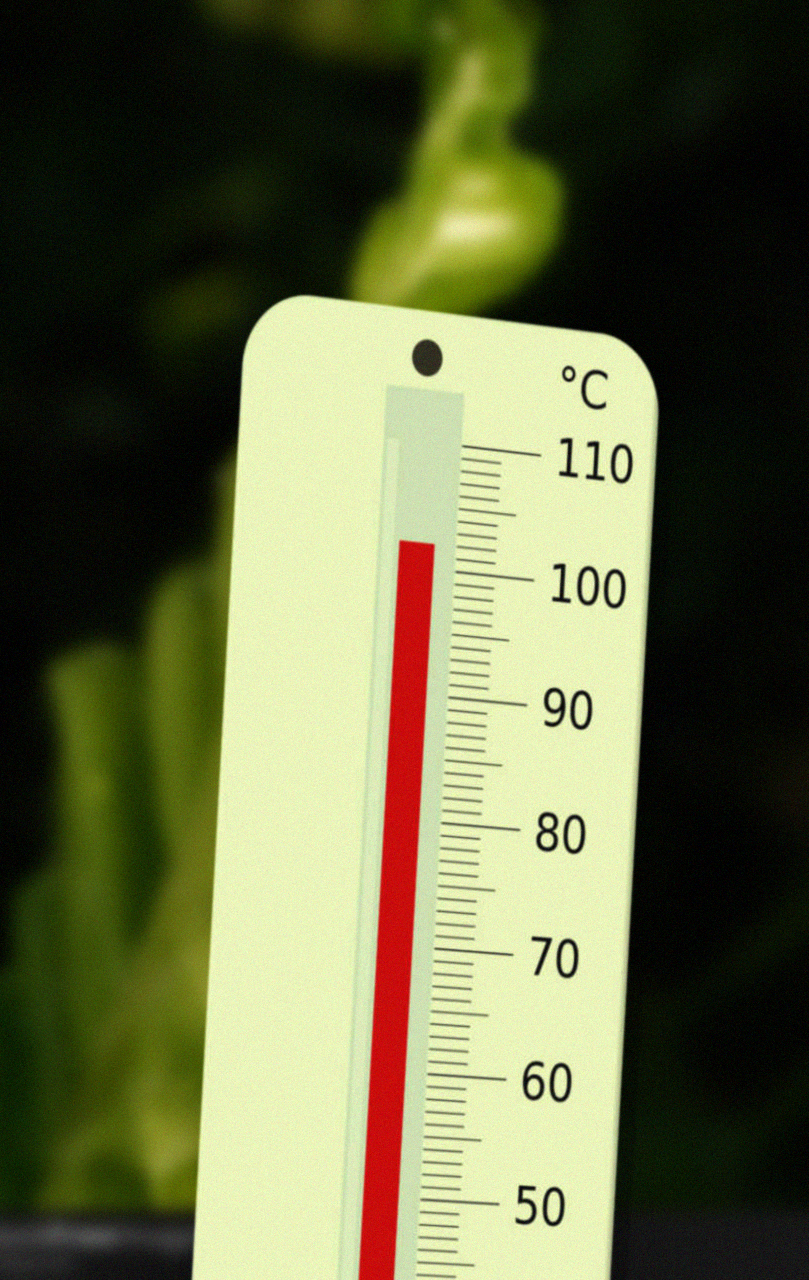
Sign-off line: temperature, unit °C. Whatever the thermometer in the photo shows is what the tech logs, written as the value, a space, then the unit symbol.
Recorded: 102 °C
